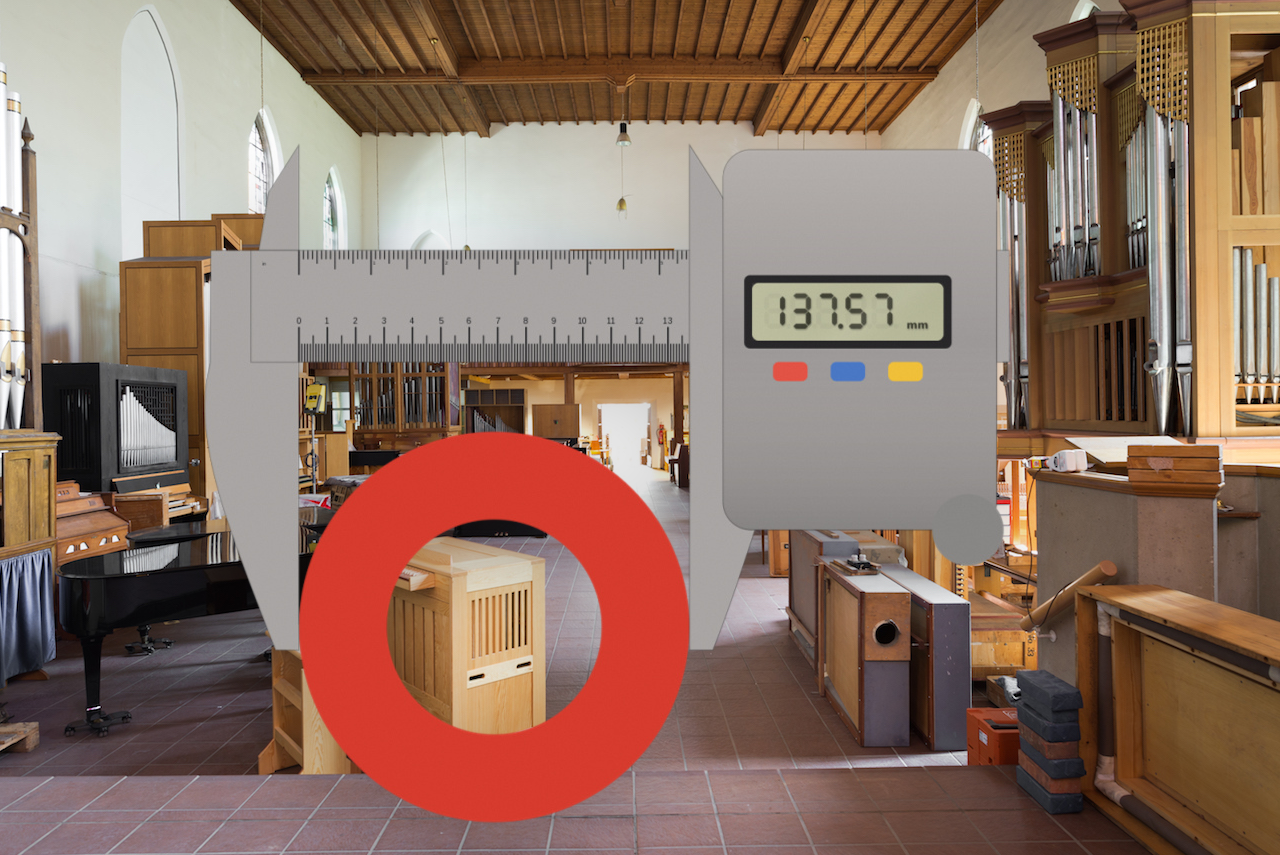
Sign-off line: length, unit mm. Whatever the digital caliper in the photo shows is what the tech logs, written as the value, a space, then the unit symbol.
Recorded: 137.57 mm
